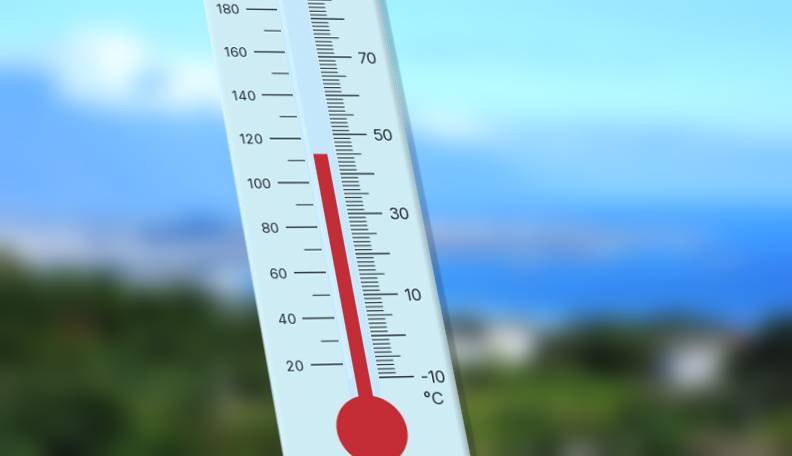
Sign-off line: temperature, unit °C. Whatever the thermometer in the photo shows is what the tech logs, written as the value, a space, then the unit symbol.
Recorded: 45 °C
